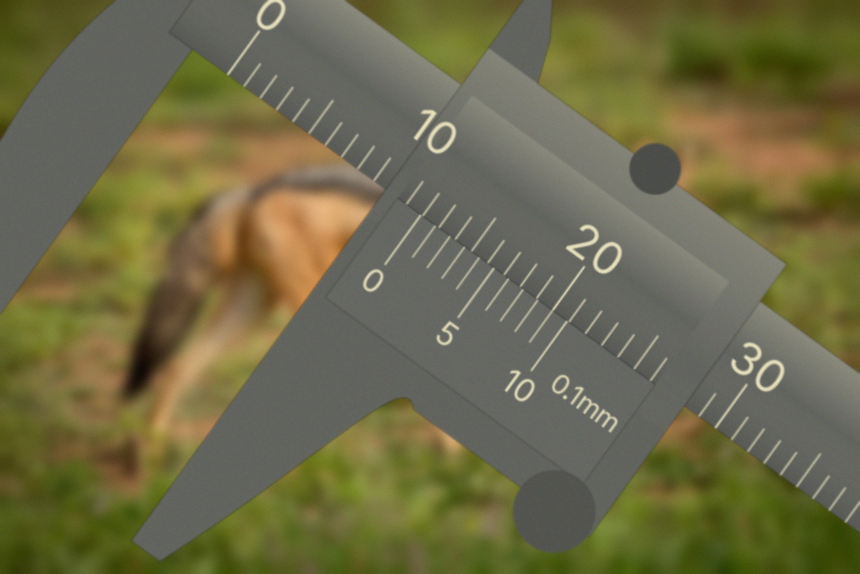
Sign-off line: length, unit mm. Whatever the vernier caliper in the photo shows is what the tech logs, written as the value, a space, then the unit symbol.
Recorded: 11.9 mm
